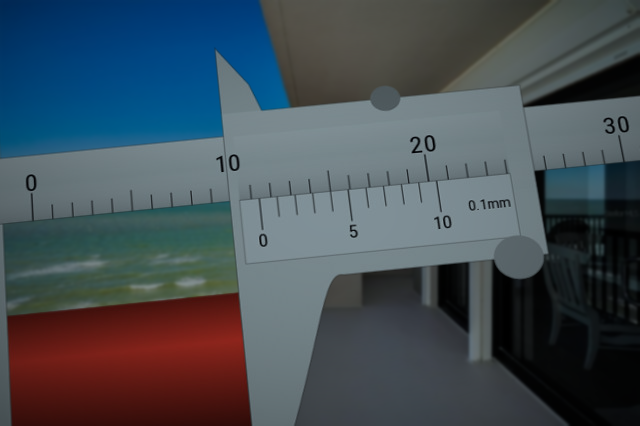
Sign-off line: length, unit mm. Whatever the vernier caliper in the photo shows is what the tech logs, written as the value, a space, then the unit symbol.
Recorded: 11.4 mm
